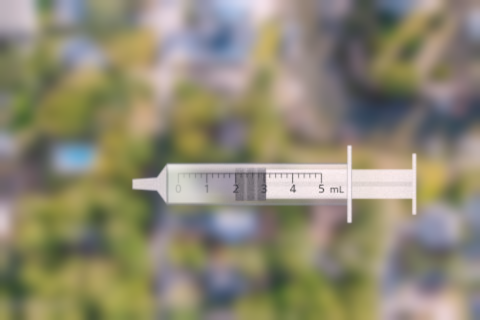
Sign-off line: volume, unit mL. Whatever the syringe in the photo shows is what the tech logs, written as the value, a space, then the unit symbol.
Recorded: 2 mL
